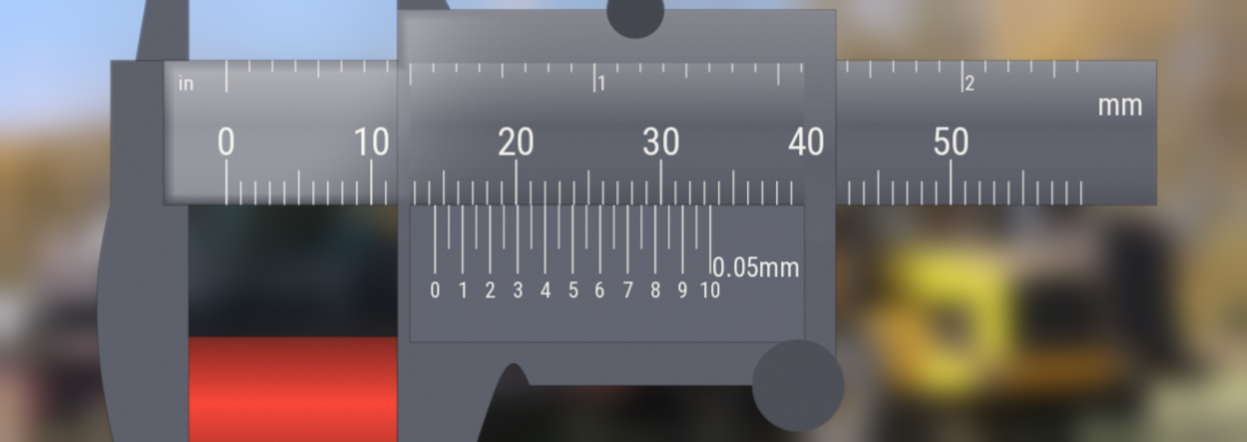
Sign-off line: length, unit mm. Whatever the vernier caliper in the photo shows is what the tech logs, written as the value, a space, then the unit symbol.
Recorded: 14.4 mm
